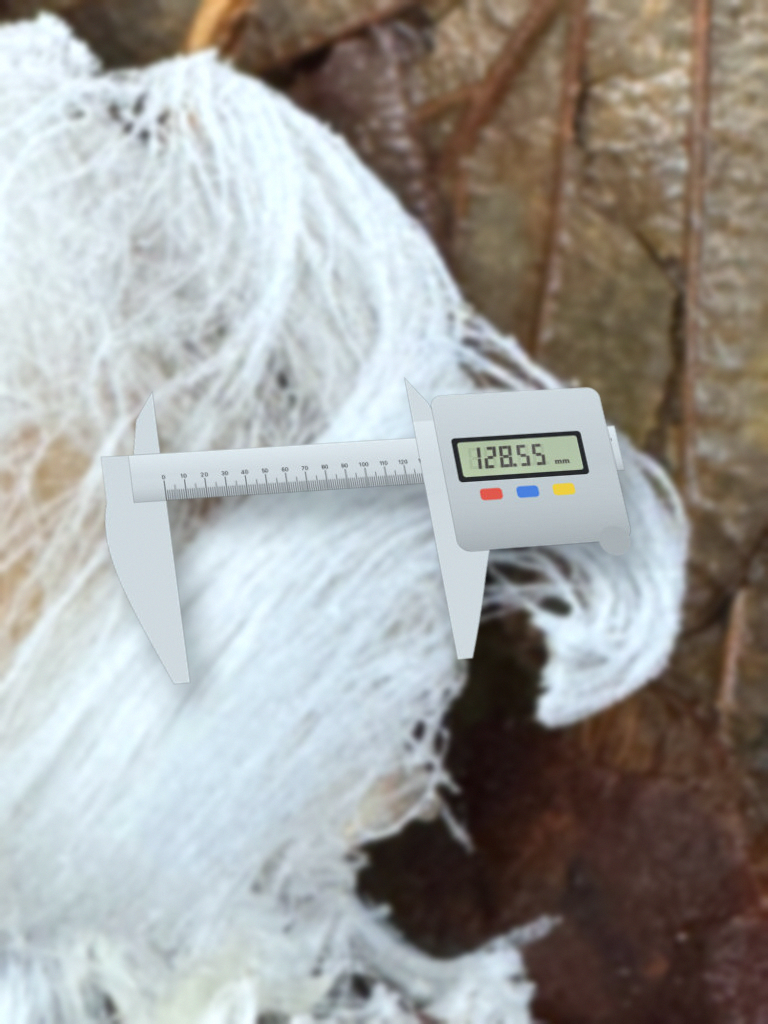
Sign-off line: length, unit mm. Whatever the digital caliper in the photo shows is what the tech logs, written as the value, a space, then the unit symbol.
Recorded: 128.55 mm
